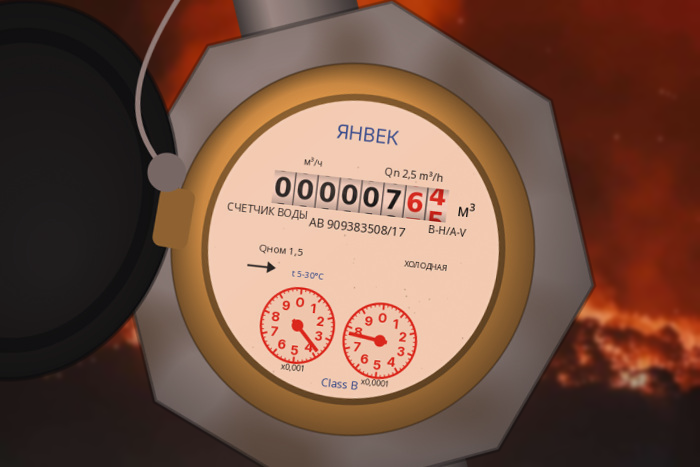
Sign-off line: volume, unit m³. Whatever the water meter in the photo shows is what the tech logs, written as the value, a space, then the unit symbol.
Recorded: 7.6437 m³
